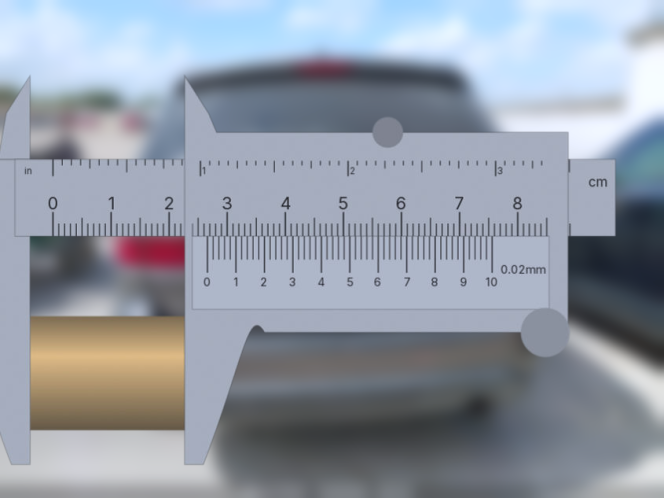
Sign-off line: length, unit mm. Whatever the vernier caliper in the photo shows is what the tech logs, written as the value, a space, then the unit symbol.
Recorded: 26.6 mm
